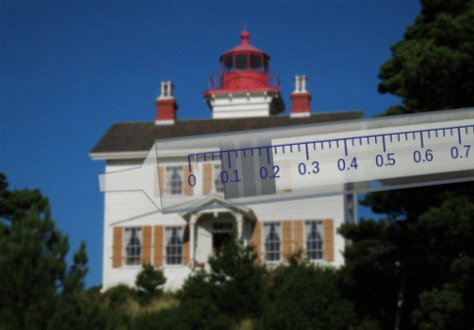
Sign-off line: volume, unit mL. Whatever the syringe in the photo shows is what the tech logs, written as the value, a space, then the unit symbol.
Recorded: 0.08 mL
